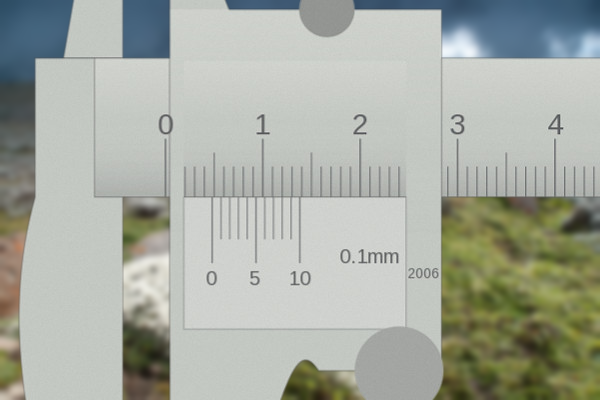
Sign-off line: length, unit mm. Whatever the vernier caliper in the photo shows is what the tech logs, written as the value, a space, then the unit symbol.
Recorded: 4.8 mm
